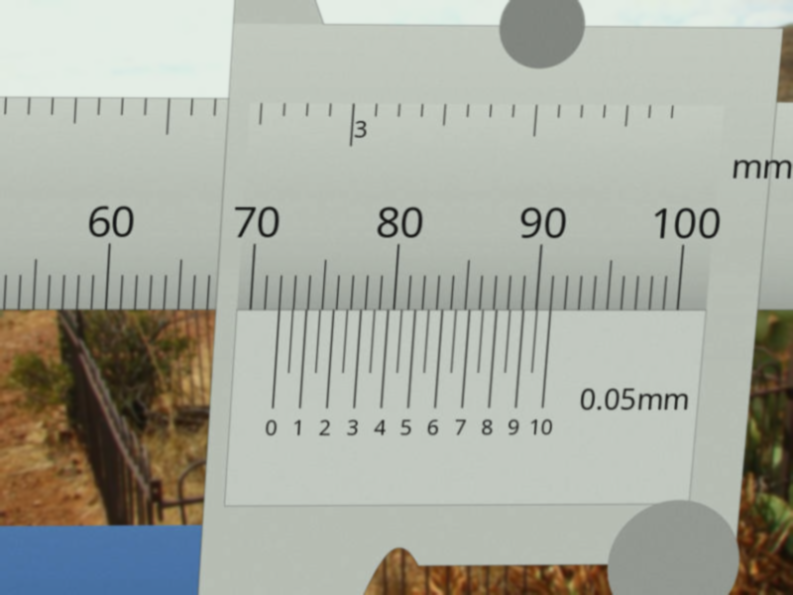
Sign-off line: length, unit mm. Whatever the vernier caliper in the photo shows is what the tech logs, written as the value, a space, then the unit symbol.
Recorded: 72.0 mm
